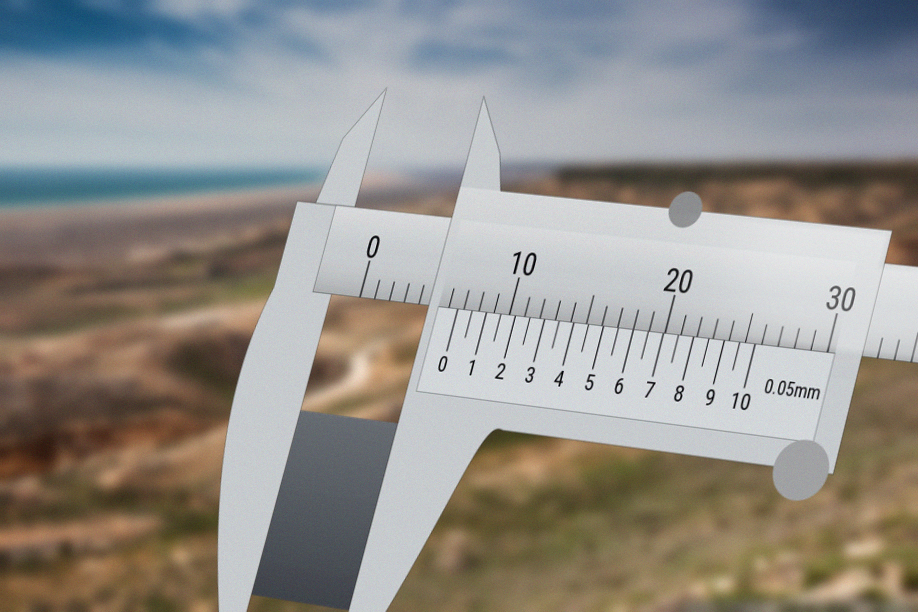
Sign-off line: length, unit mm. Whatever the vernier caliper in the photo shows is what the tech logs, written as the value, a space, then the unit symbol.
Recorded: 6.6 mm
